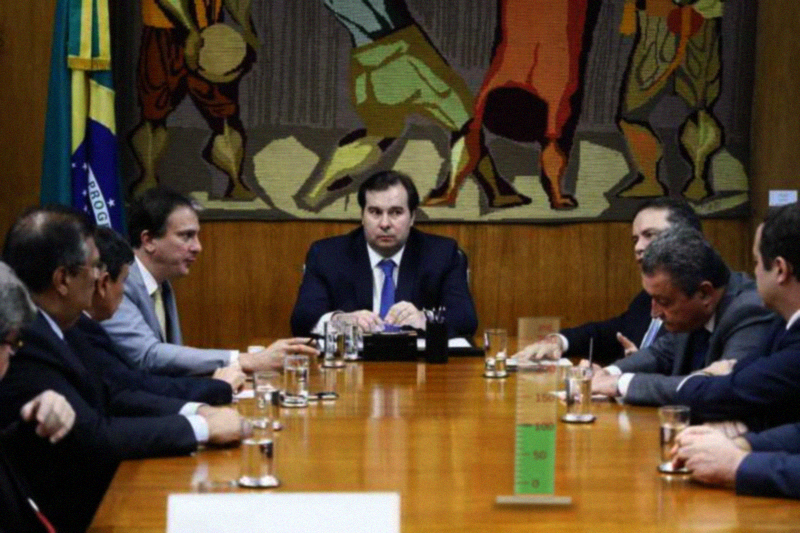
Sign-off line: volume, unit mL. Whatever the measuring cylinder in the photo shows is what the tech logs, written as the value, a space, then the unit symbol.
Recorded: 100 mL
